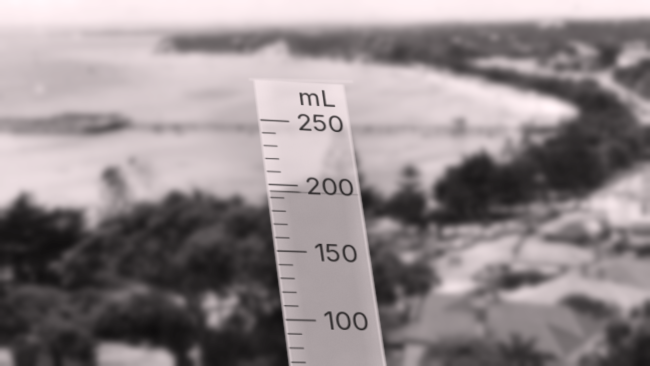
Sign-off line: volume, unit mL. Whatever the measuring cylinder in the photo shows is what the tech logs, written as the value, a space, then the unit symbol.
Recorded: 195 mL
